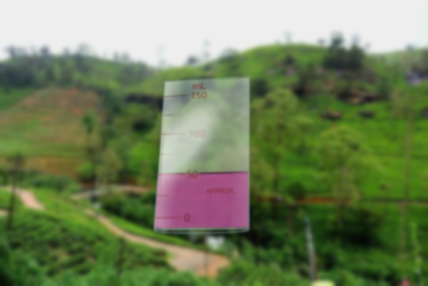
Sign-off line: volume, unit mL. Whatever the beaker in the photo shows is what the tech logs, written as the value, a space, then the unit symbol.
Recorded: 50 mL
